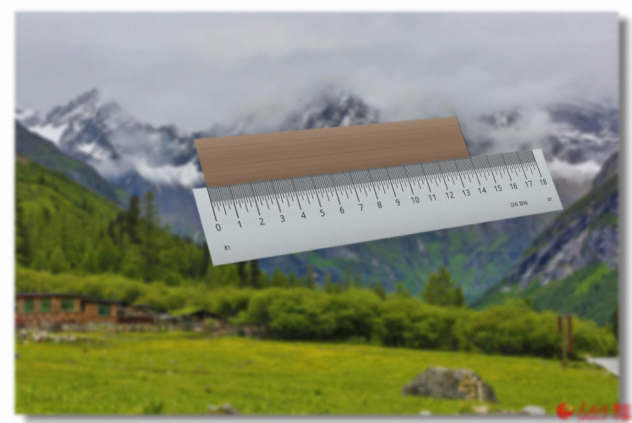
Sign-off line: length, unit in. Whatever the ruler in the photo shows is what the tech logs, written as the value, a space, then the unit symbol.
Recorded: 14 in
